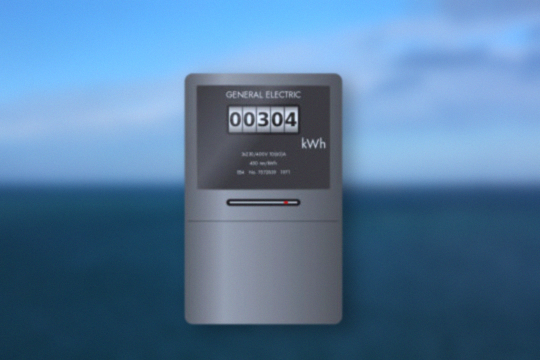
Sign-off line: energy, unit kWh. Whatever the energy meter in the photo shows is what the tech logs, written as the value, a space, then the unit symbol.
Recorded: 304 kWh
